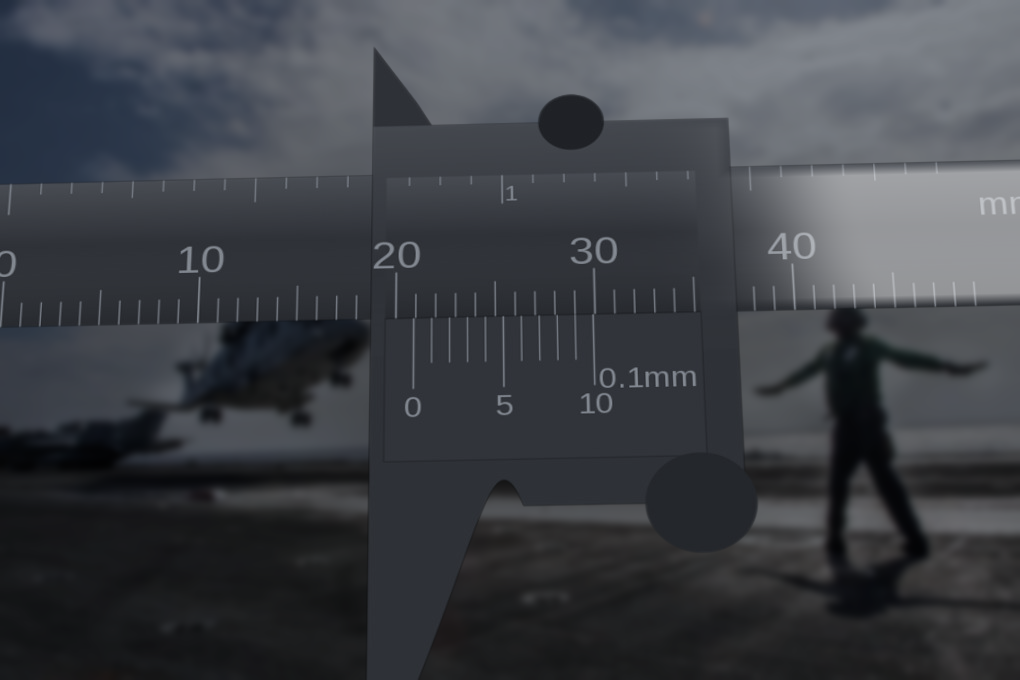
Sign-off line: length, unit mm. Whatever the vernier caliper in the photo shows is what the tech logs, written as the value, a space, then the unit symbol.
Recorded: 20.9 mm
